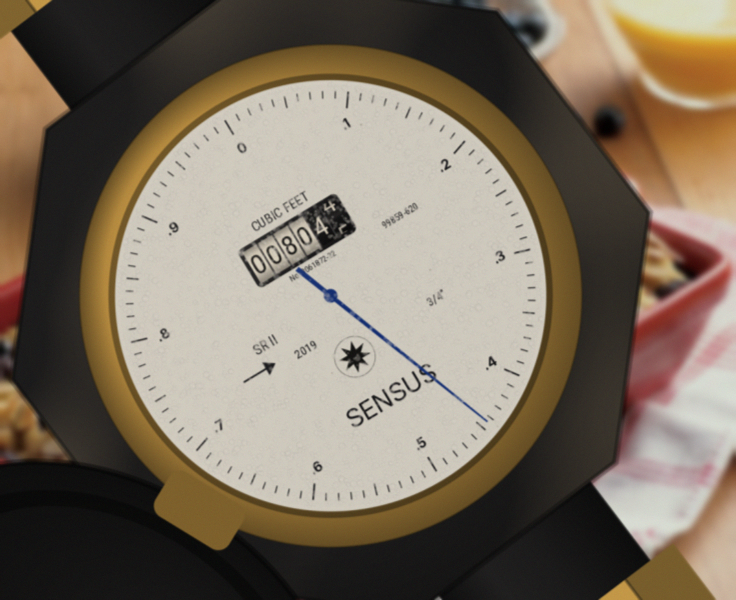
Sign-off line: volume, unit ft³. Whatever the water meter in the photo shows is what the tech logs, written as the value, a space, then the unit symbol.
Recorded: 8044.44 ft³
